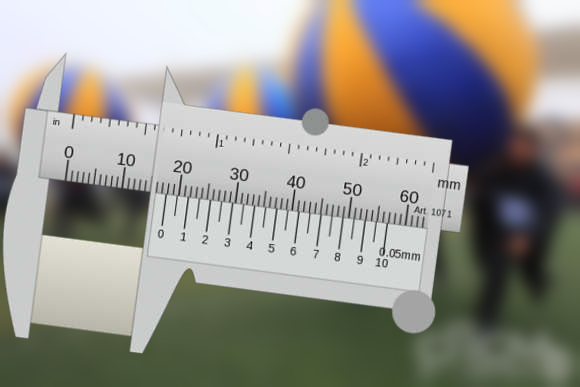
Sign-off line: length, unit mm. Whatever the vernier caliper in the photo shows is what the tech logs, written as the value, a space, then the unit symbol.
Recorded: 17.8 mm
